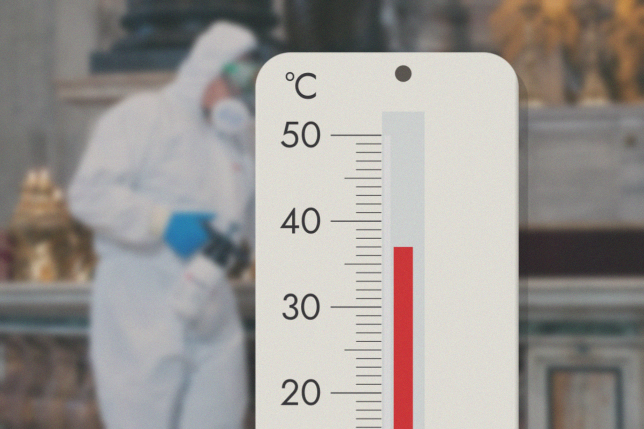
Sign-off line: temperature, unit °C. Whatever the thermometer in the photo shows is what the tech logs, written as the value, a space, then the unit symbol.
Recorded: 37 °C
